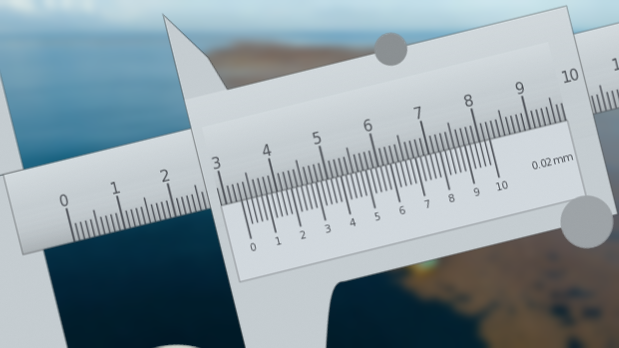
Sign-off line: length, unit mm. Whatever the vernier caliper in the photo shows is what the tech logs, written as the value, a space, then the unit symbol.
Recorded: 33.0 mm
